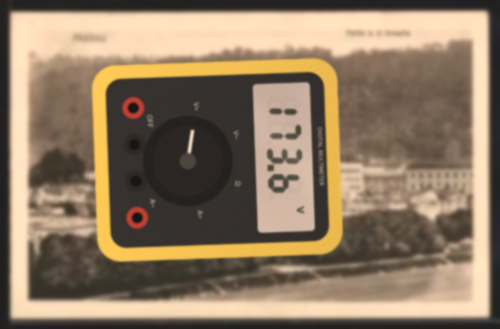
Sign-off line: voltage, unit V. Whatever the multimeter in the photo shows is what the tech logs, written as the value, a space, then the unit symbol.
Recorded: 173.6 V
